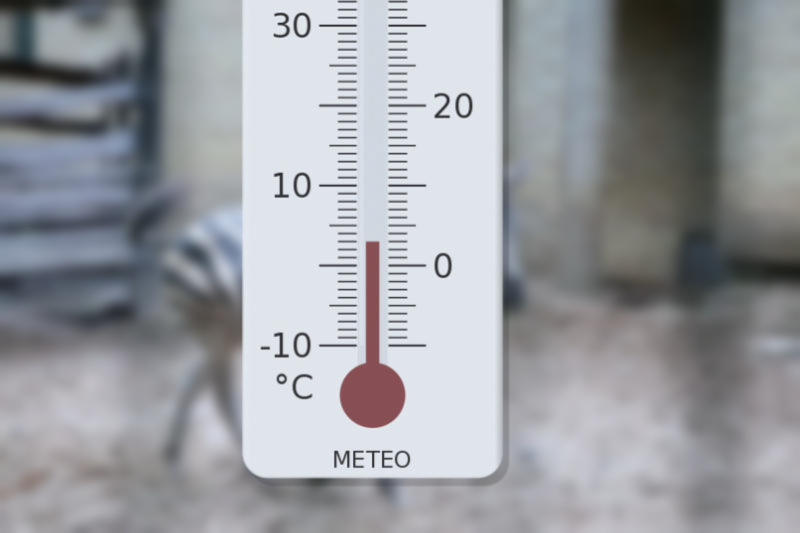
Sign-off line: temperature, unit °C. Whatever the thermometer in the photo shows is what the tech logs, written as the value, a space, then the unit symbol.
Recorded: 3 °C
